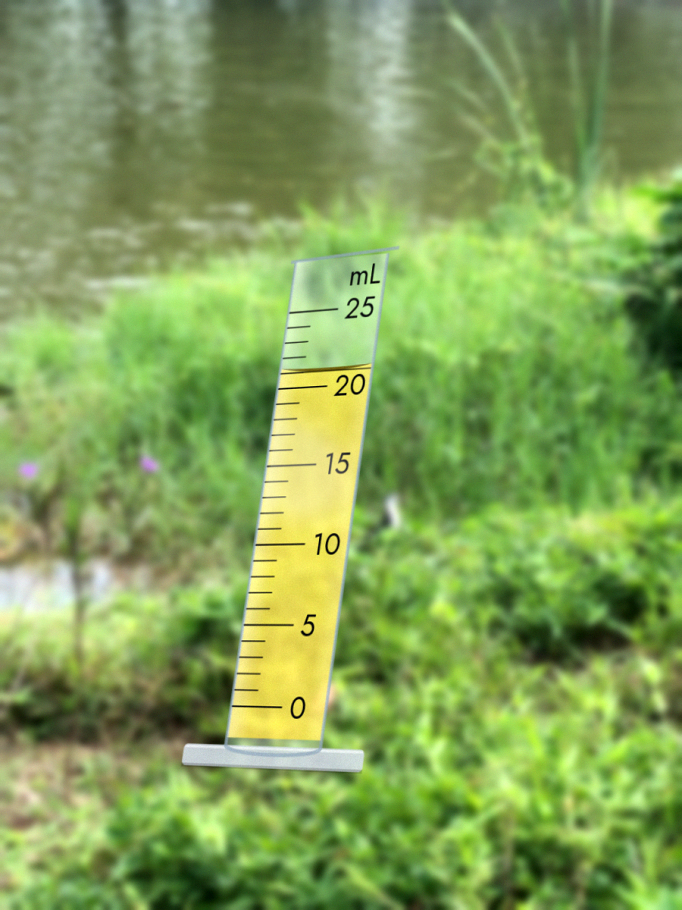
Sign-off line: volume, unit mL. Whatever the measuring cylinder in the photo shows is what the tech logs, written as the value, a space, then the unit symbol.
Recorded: 21 mL
